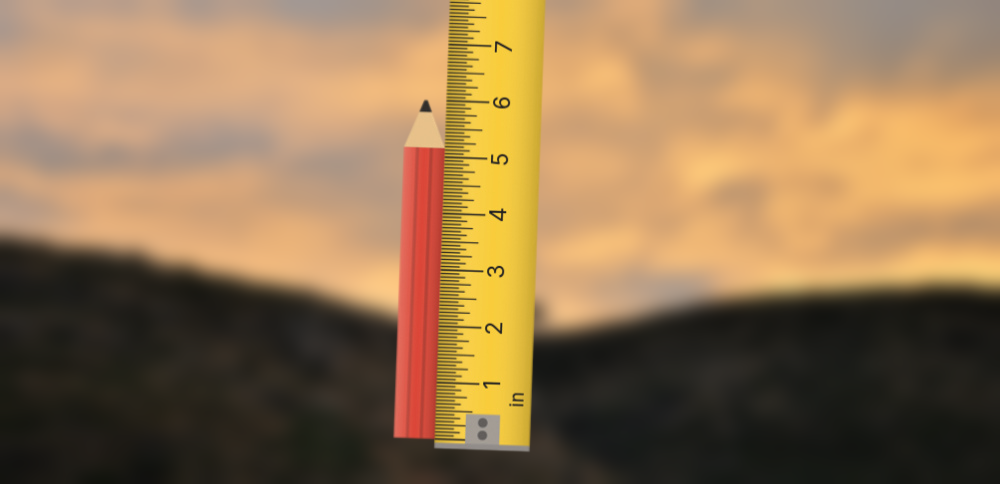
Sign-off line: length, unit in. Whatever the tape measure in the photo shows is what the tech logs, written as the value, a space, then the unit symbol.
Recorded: 6 in
